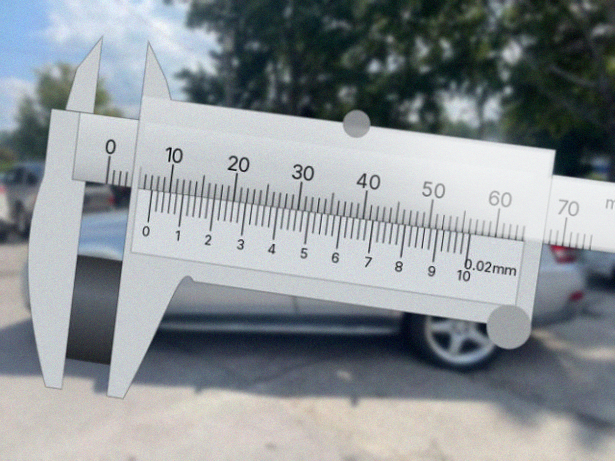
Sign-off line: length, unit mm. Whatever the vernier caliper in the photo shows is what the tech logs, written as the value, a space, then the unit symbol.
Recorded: 7.2 mm
